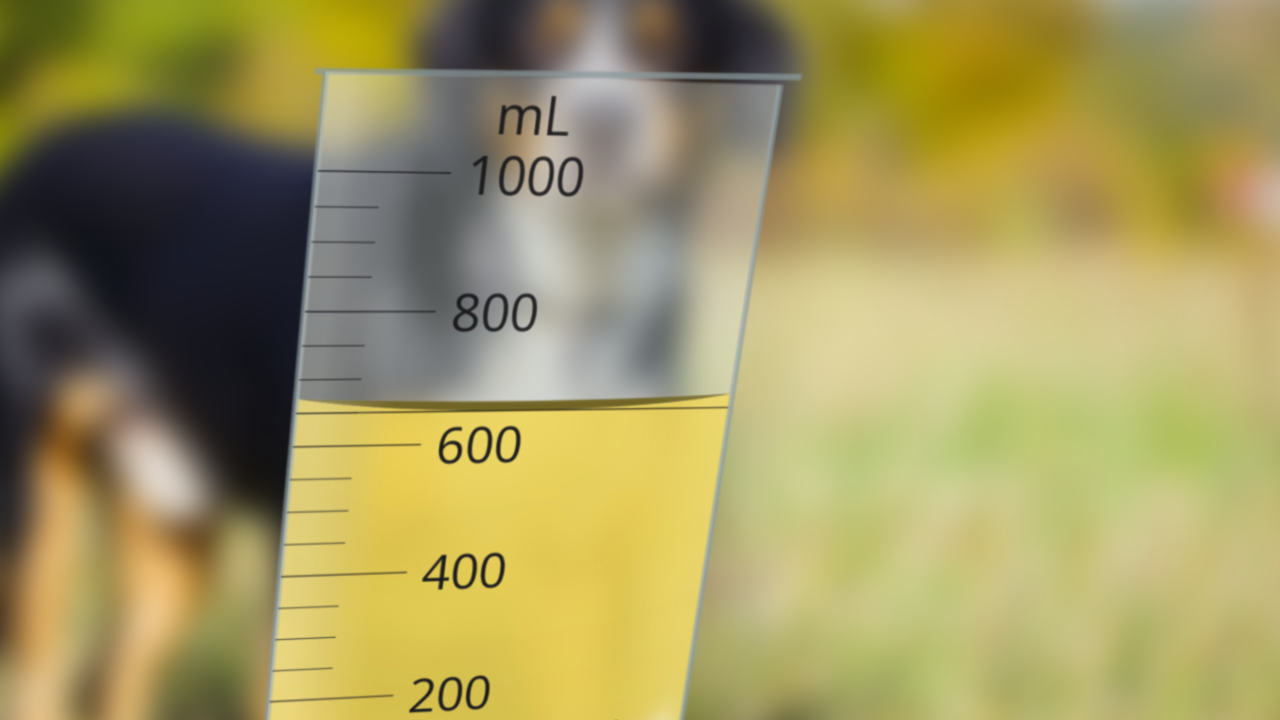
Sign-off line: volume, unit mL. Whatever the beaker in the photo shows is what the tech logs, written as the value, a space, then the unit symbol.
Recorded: 650 mL
